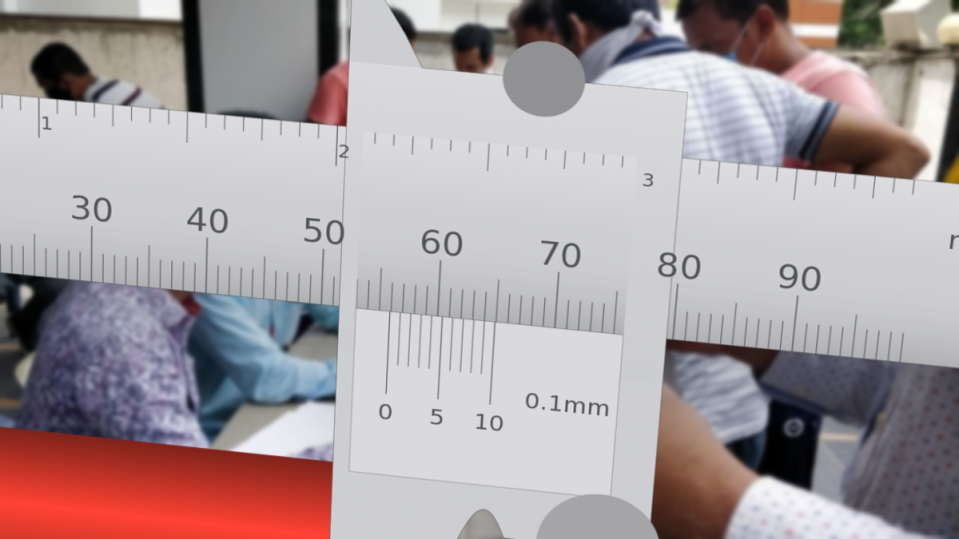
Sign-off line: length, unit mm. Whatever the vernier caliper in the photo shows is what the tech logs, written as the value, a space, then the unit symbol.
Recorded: 55.9 mm
